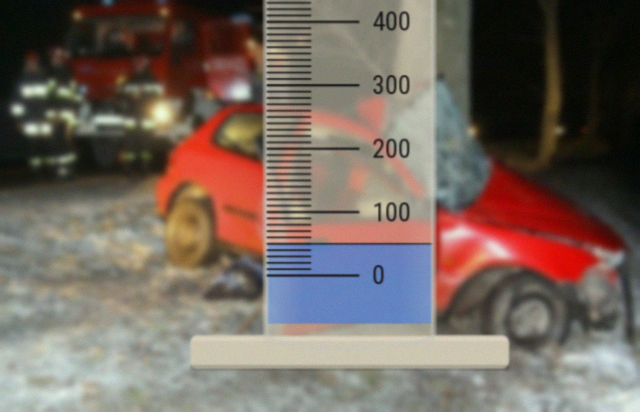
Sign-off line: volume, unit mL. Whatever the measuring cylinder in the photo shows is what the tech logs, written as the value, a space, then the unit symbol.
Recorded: 50 mL
